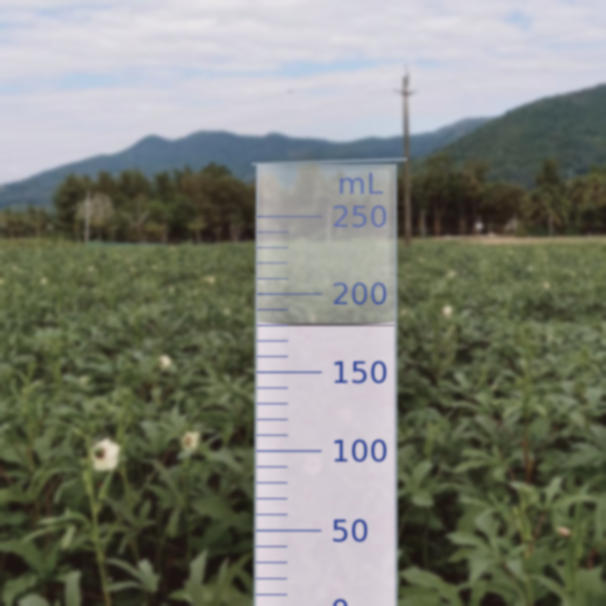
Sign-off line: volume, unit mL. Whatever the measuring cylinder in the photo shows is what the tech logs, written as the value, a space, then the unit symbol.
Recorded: 180 mL
